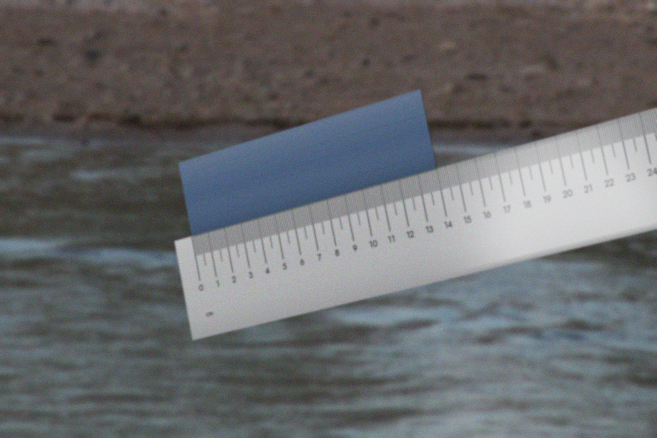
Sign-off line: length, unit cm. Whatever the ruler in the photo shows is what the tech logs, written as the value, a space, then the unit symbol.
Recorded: 14 cm
